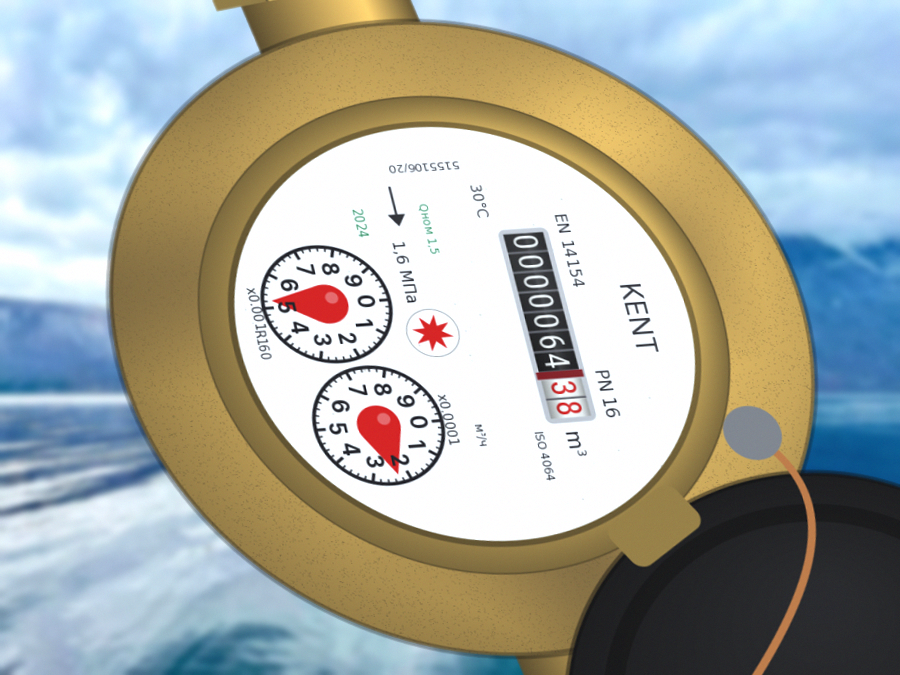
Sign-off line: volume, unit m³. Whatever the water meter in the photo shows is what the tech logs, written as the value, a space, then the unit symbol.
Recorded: 64.3852 m³
